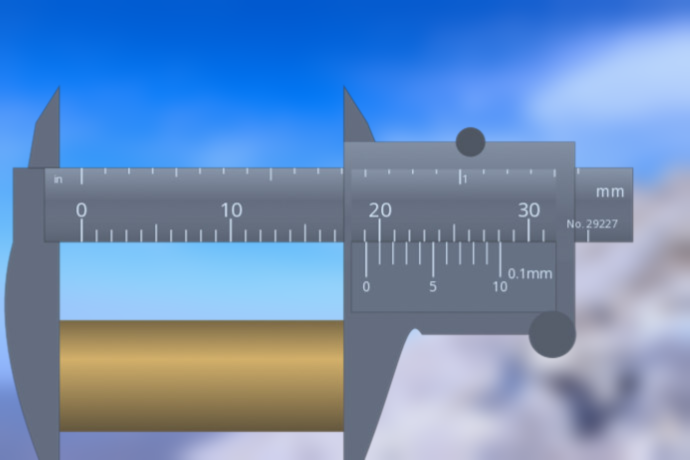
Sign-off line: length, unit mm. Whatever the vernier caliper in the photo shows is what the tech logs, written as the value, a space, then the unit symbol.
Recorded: 19.1 mm
